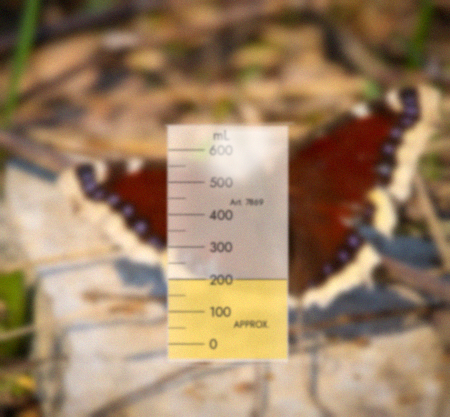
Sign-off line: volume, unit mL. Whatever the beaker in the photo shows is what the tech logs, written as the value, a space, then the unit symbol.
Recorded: 200 mL
